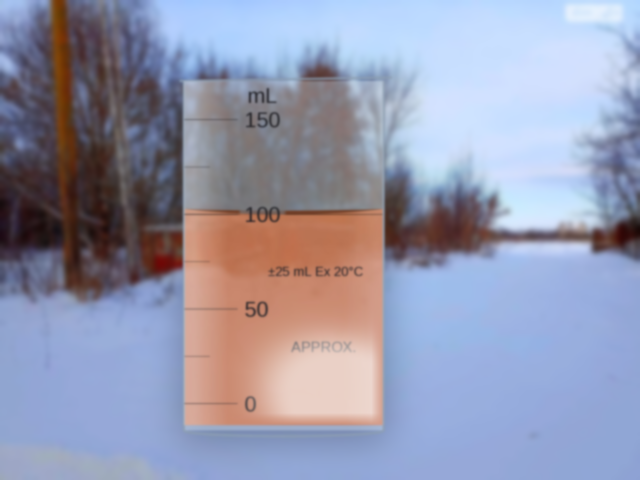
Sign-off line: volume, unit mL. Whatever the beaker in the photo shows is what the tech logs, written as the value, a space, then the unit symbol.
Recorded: 100 mL
